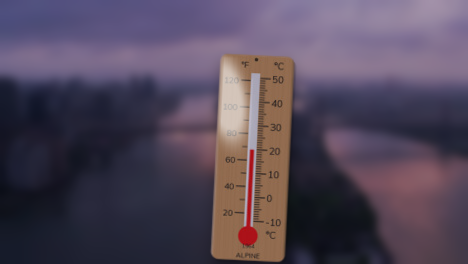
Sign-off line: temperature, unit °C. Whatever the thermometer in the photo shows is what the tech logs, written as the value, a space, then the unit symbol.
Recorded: 20 °C
